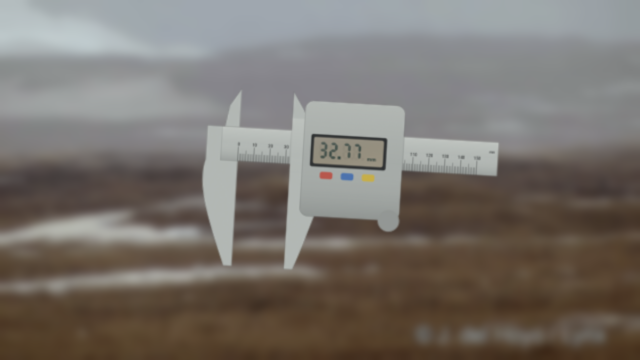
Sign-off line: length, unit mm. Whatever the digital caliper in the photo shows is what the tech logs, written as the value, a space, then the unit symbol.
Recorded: 32.77 mm
